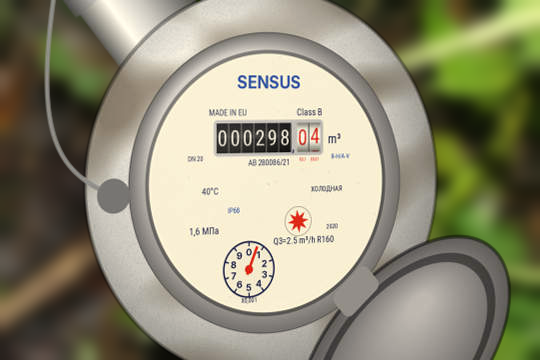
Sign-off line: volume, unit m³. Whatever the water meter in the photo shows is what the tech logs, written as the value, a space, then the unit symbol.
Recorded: 298.040 m³
